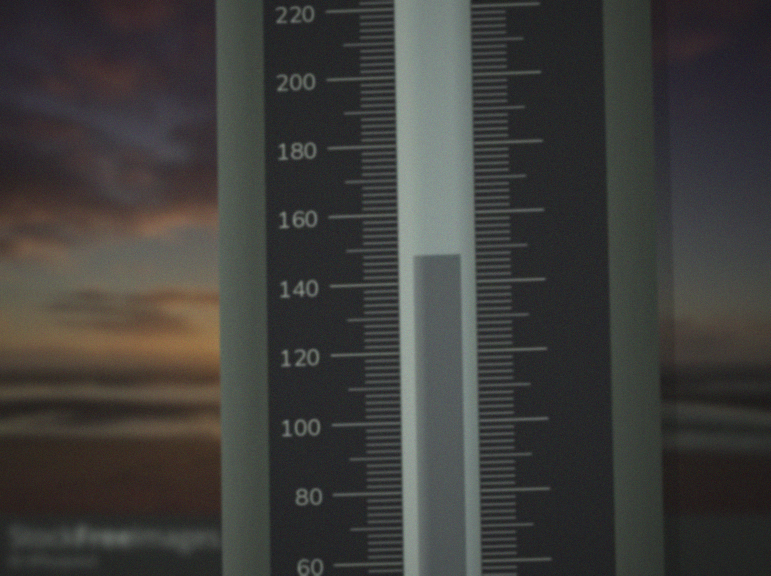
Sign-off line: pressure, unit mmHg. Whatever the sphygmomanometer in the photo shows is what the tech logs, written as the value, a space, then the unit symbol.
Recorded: 148 mmHg
